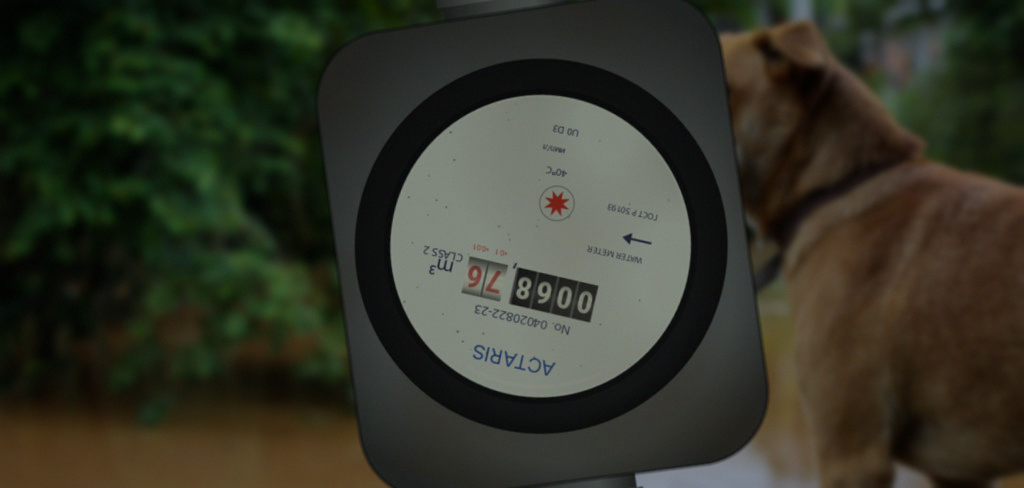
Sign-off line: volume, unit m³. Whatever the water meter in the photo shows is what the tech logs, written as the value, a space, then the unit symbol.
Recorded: 68.76 m³
